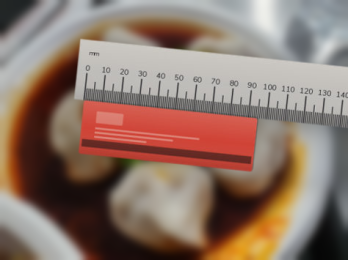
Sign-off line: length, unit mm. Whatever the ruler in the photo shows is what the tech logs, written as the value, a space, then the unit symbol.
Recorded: 95 mm
